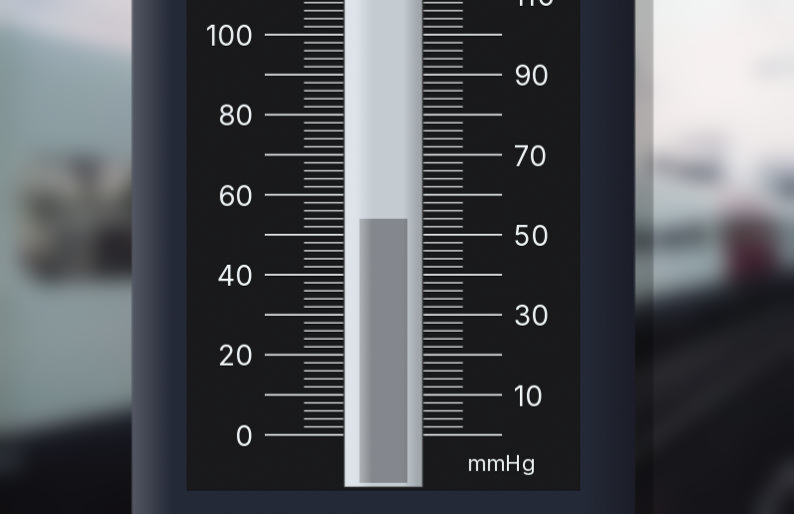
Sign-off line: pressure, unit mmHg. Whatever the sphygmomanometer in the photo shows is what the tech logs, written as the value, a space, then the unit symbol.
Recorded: 54 mmHg
